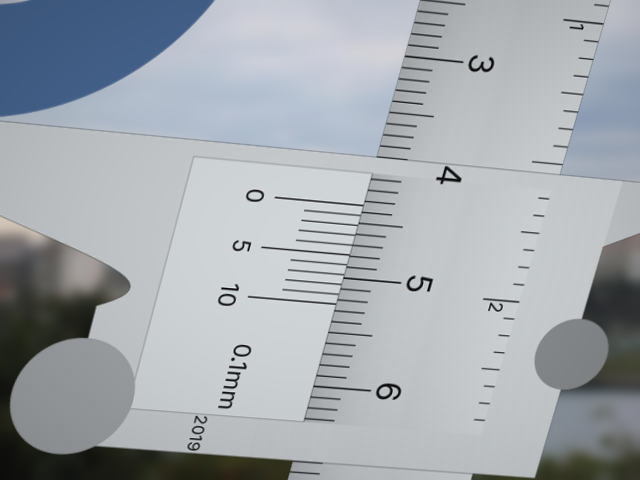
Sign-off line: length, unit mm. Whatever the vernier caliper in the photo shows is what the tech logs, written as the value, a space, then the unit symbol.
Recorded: 43.4 mm
